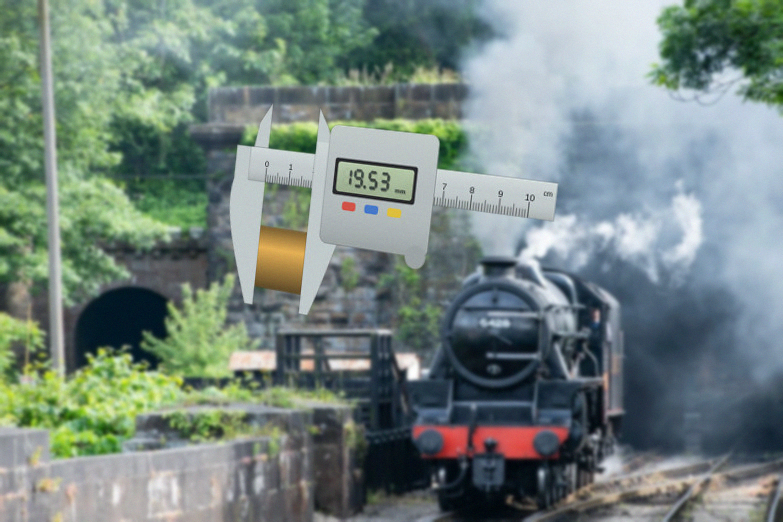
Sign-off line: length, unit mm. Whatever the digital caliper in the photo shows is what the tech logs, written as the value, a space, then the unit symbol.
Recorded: 19.53 mm
